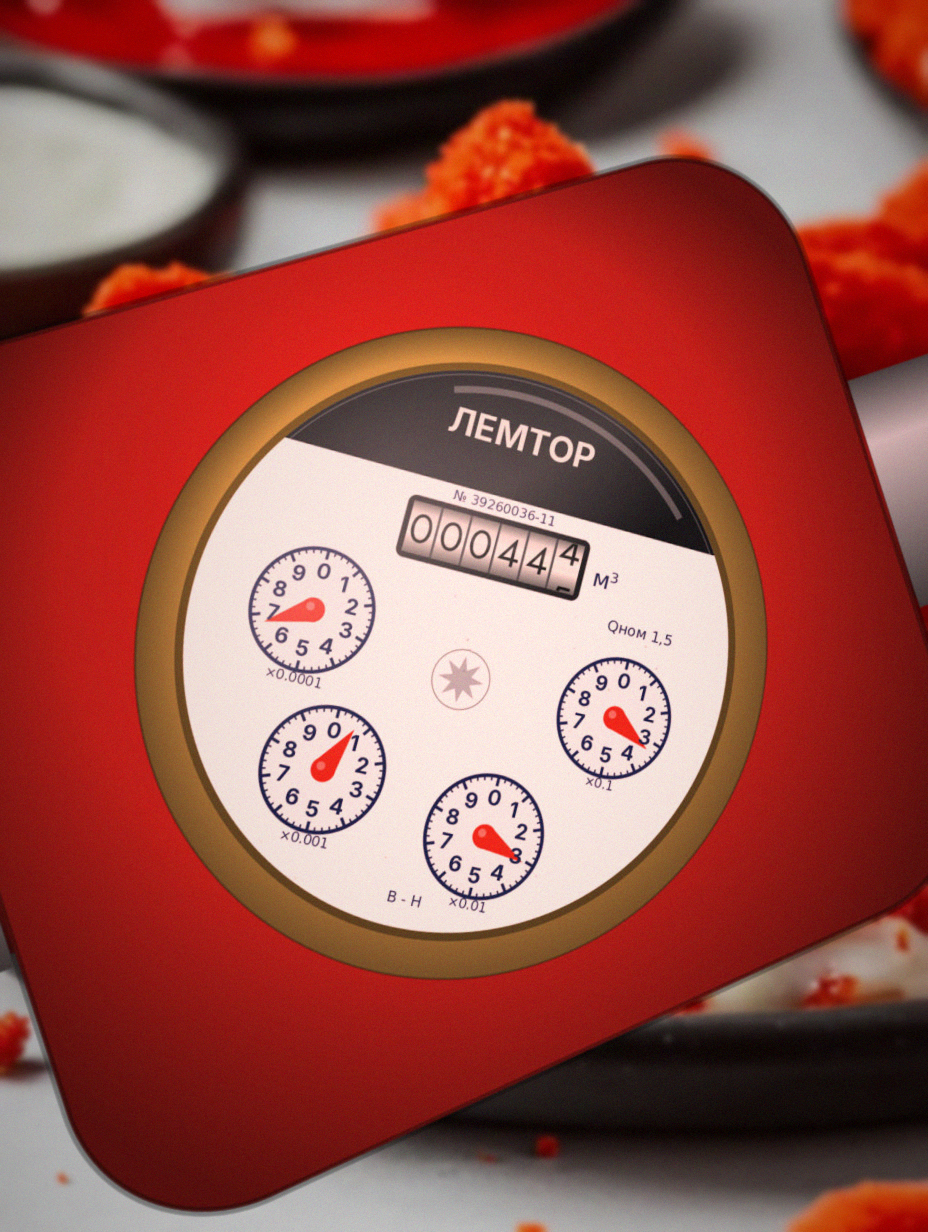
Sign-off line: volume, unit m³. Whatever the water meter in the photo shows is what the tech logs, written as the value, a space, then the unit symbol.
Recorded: 444.3306 m³
